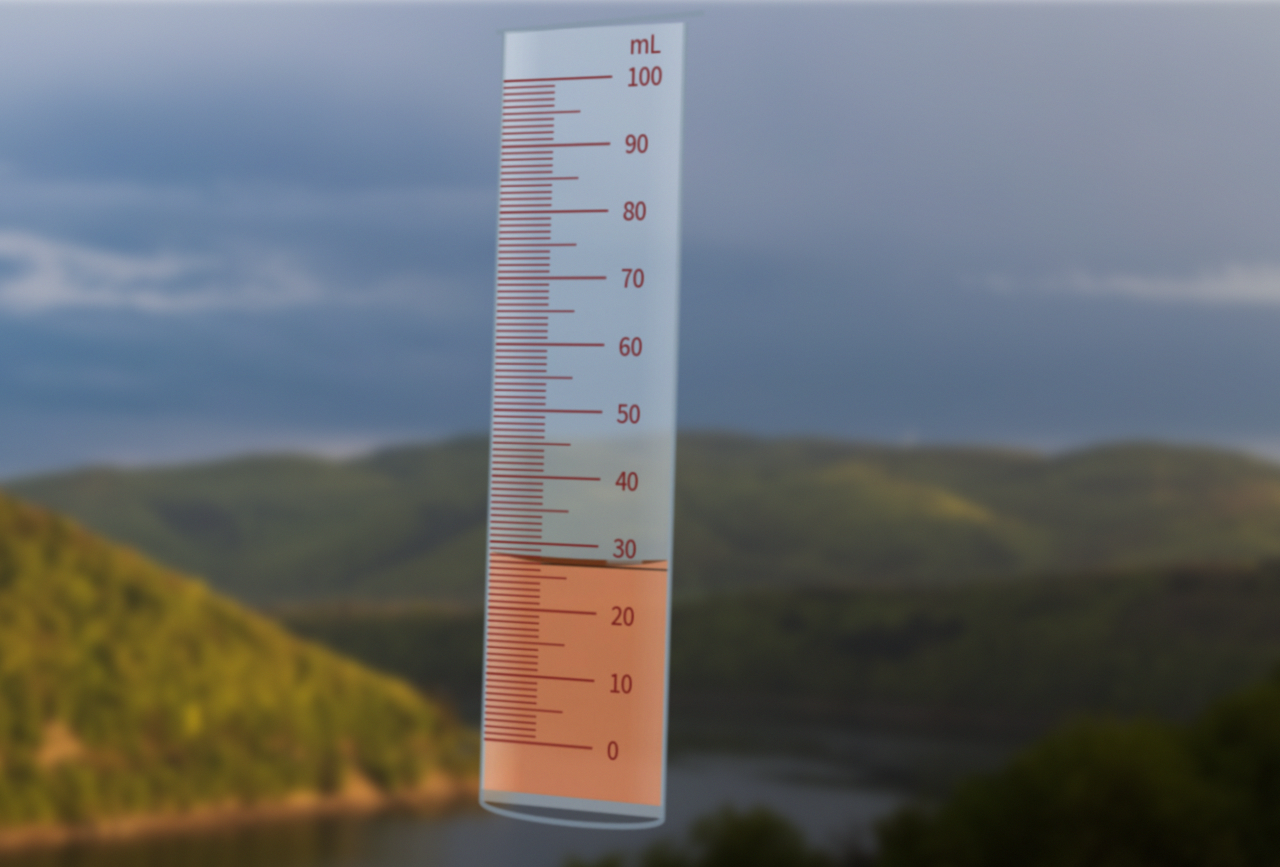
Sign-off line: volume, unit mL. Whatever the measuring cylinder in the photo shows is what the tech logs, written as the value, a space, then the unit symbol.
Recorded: 27 mL
